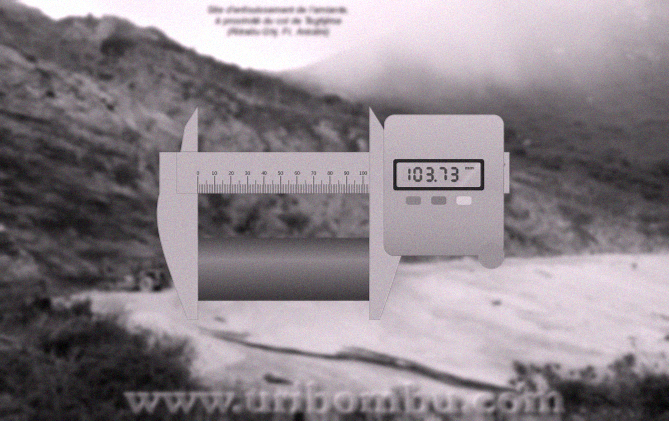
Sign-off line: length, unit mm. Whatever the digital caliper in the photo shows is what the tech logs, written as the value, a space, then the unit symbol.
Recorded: 103.73 mm
